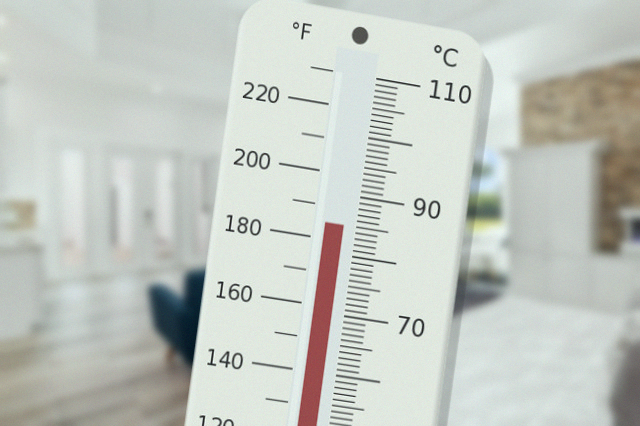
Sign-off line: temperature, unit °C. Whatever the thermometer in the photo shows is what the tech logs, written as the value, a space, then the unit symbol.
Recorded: 85 °C
